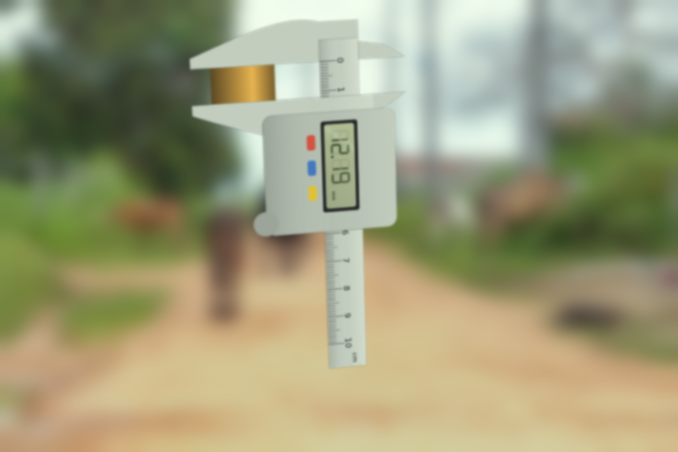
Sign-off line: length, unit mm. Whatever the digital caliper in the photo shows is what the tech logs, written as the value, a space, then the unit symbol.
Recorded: 12.19 mm
